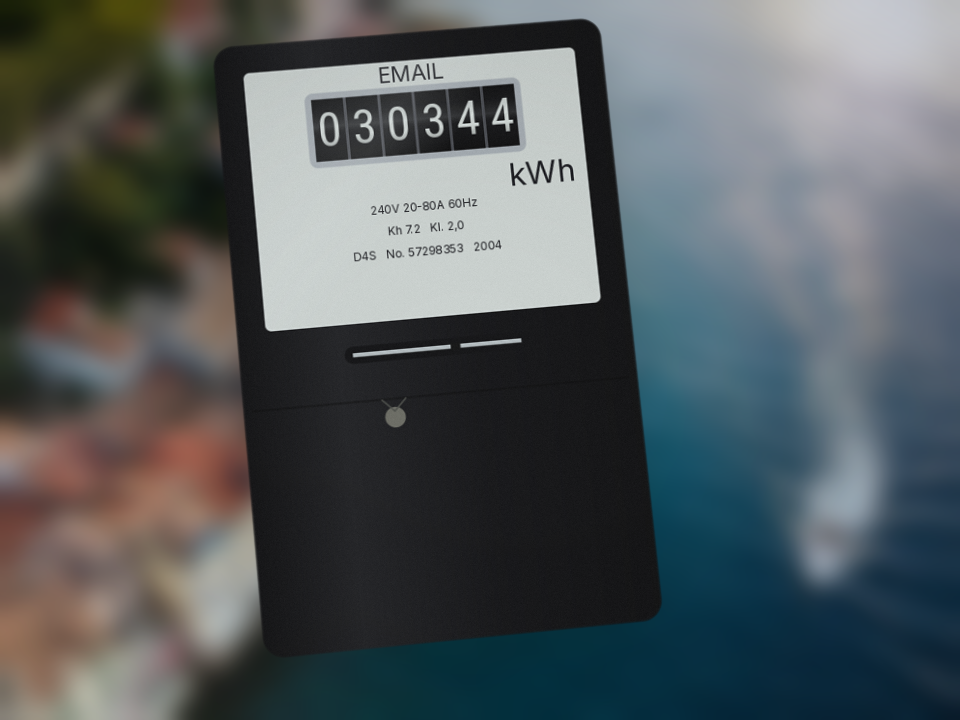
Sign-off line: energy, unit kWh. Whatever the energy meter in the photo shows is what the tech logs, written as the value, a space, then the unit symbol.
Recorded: 30344 kWh
